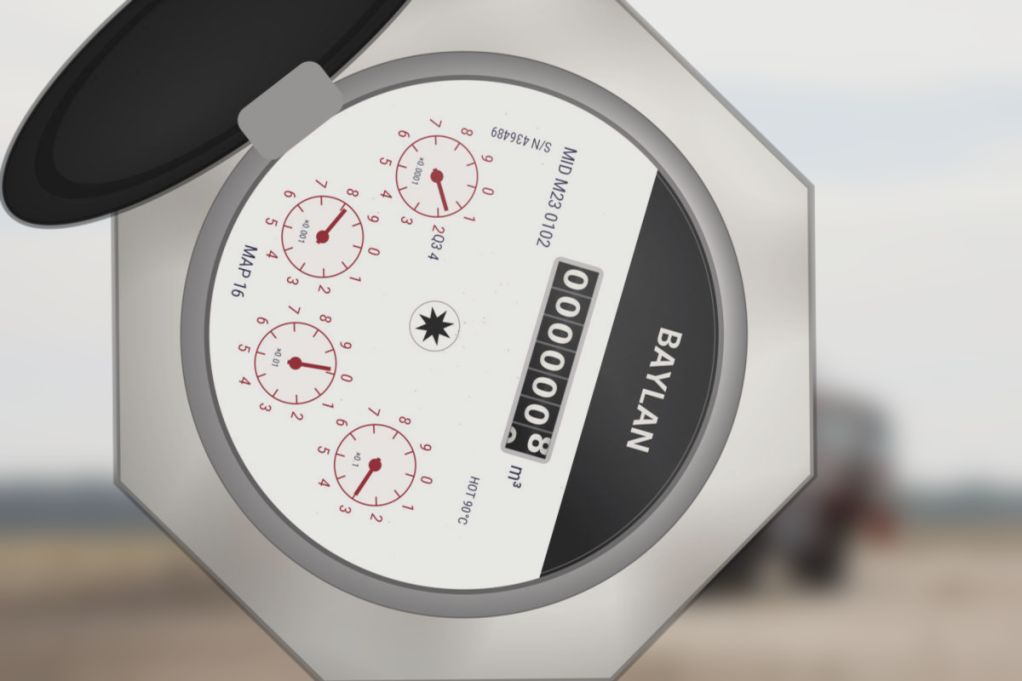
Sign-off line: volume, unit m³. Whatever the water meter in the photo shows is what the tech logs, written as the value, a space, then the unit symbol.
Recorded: 8.2981 m³
